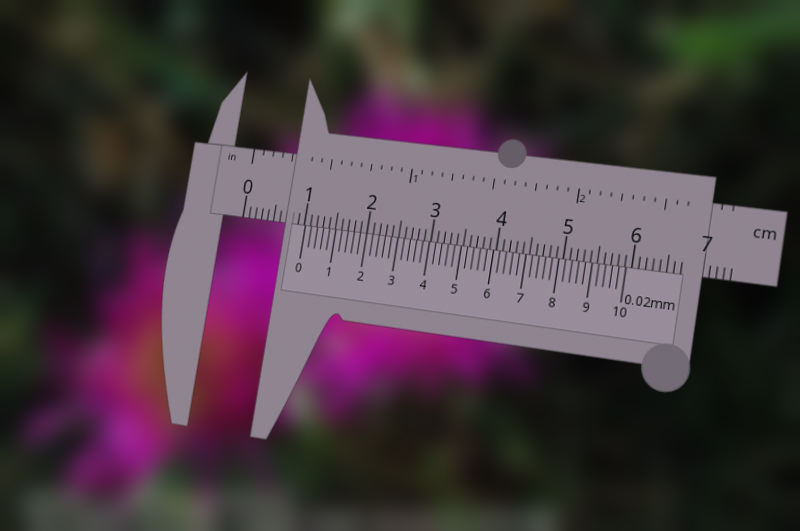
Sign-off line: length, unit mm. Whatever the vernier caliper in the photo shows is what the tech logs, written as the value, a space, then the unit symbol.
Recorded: 10.2 mm
